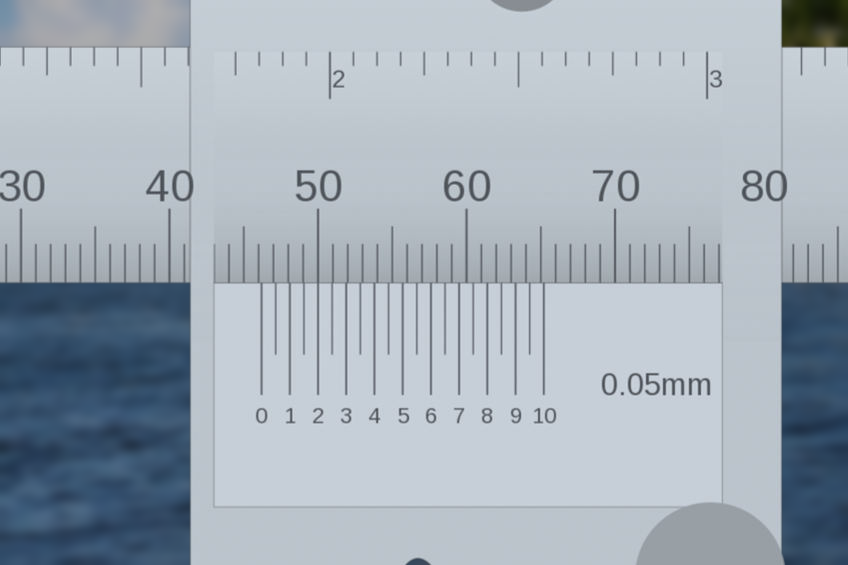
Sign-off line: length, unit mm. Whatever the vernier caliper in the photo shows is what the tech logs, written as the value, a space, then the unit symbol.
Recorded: 46.2 mm
